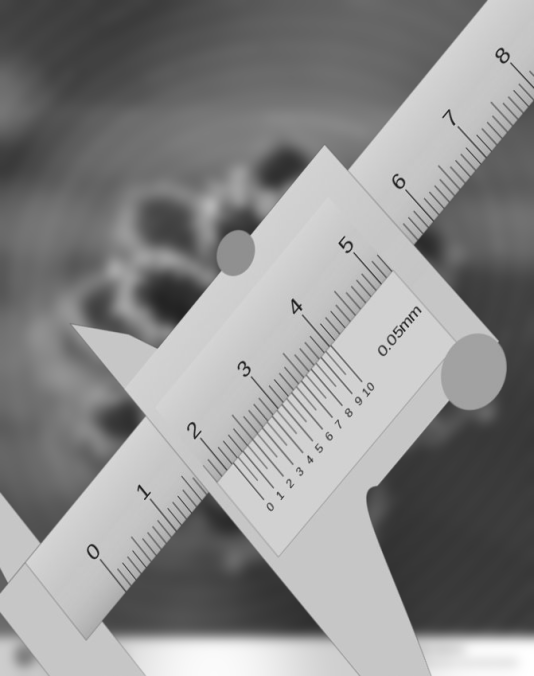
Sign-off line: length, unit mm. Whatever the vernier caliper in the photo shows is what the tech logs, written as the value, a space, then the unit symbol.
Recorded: 21.2 mm
